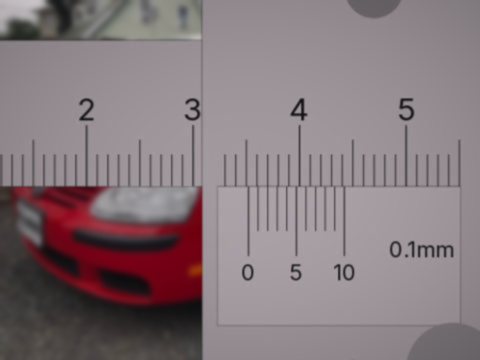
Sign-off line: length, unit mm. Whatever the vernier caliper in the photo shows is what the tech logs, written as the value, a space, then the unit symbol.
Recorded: 35.2 mm
